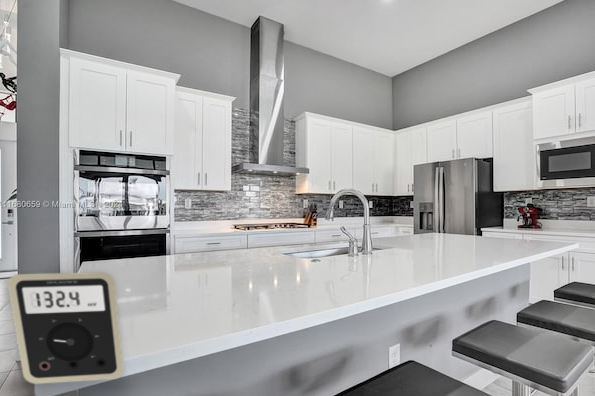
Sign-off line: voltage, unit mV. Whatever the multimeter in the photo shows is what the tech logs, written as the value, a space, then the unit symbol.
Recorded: 132.4 mV
